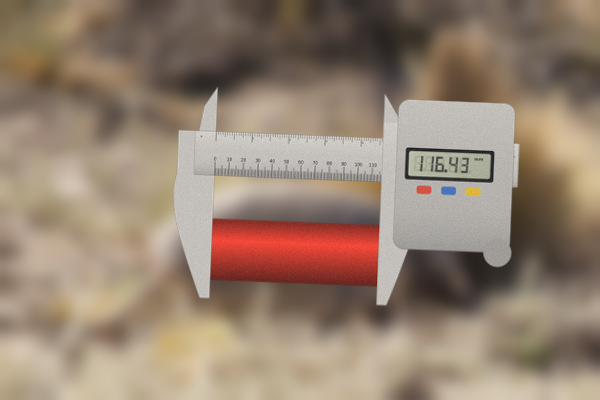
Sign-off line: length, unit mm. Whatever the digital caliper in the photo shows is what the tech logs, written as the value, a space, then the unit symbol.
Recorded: 116.43 mm
